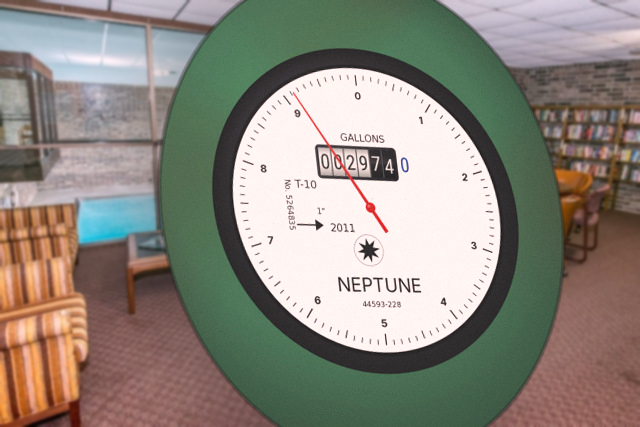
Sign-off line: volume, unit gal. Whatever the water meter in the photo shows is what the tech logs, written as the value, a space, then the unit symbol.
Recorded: 29739.1 gal
